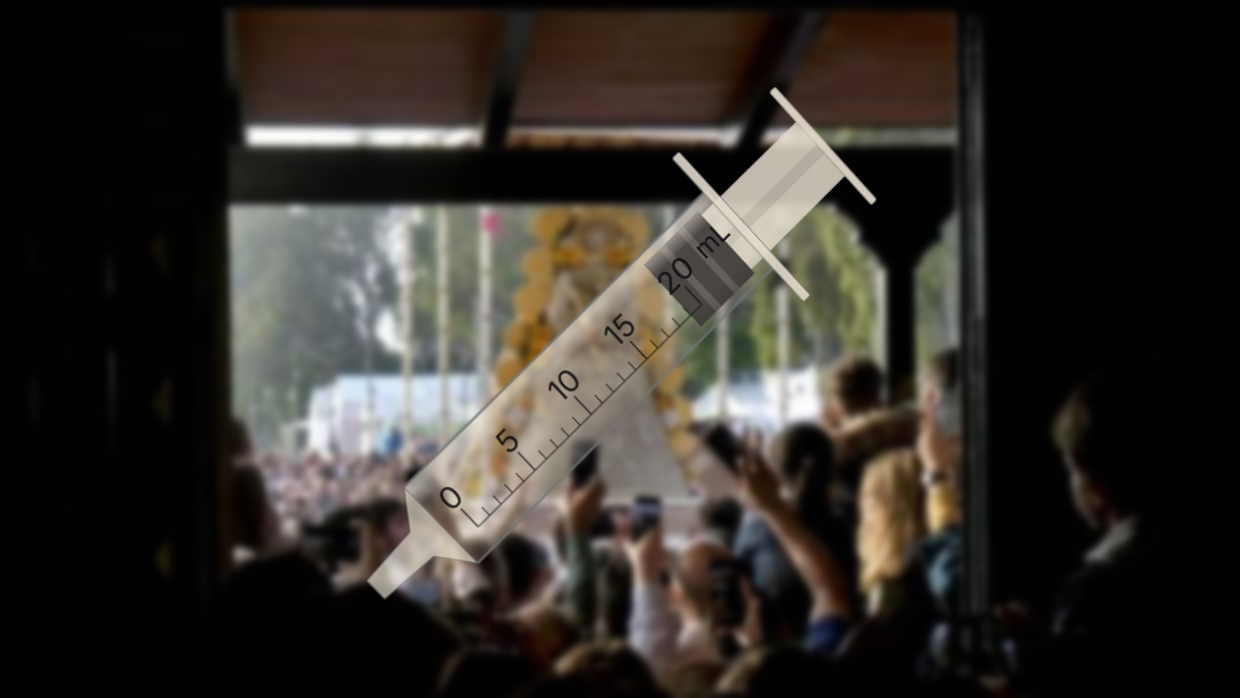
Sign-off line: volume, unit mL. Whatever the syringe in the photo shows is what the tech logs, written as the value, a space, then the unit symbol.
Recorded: 19 mL
